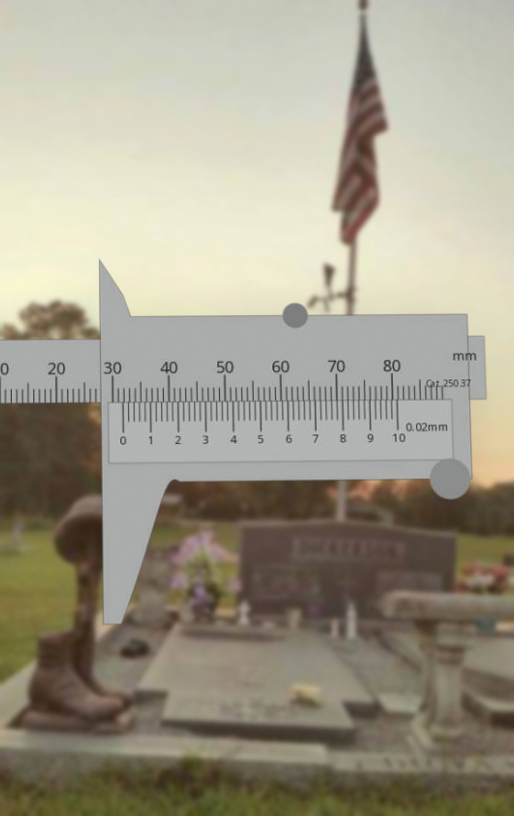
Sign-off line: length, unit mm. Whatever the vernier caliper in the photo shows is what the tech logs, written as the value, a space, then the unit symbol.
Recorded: 31.8 mm
